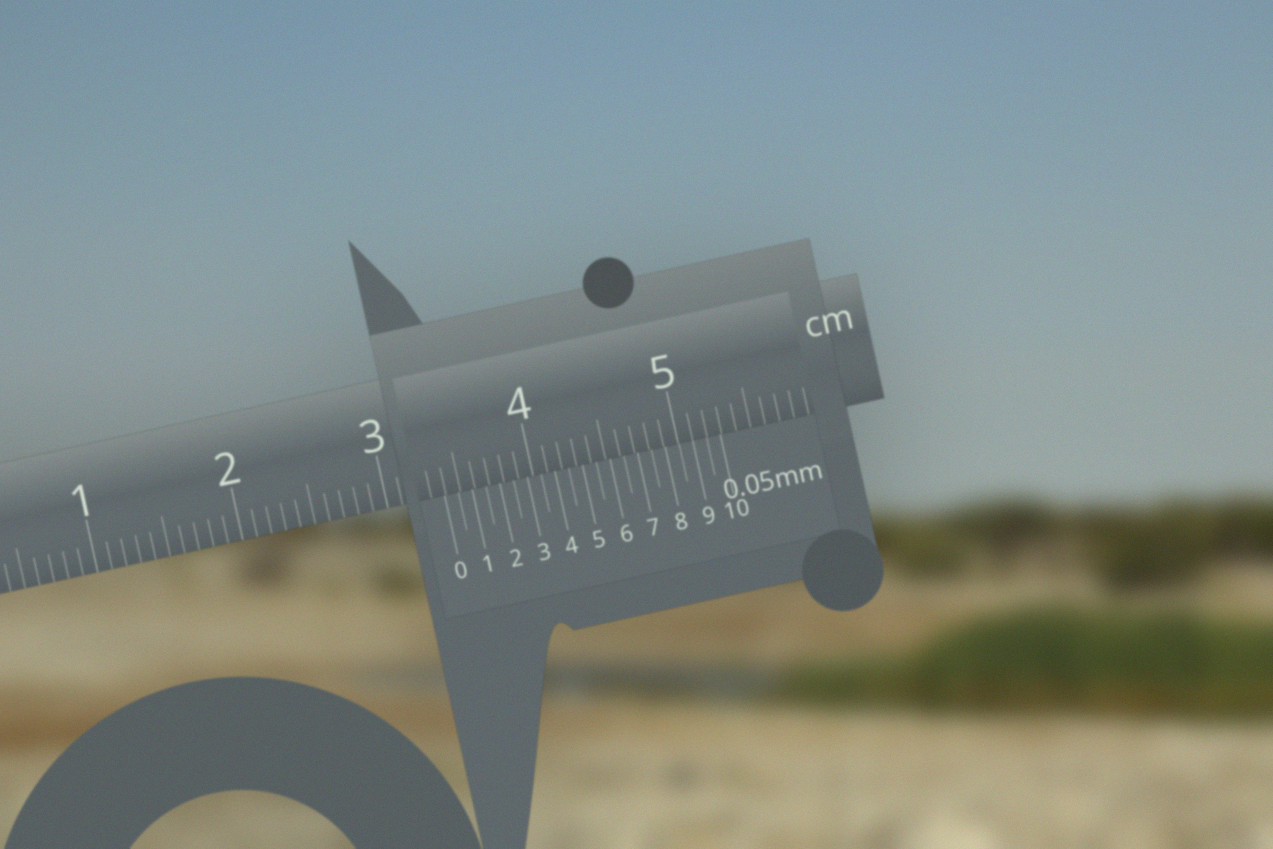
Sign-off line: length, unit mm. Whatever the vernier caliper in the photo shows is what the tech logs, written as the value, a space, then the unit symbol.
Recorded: 33.9 mm
